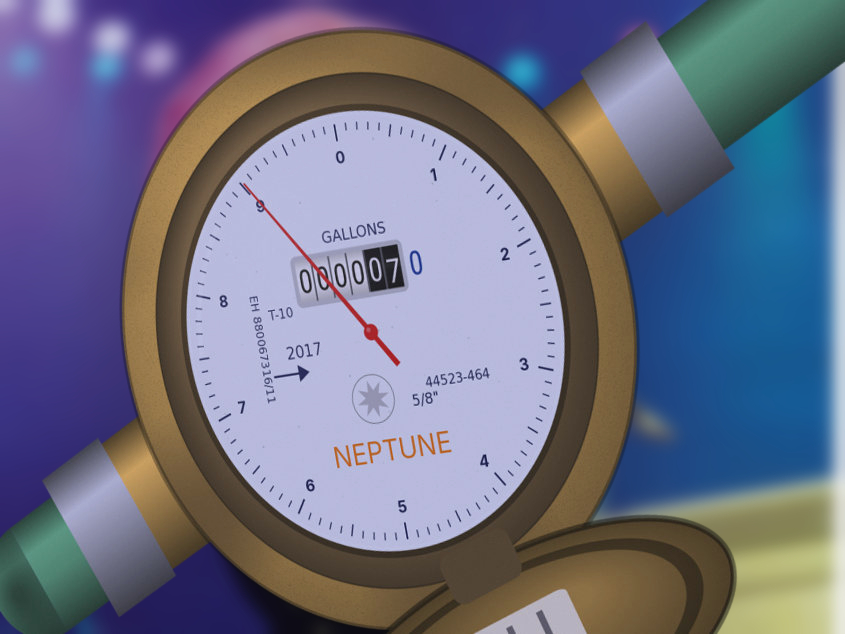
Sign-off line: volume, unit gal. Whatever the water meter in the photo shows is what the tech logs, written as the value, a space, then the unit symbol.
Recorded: 69.0 gal
